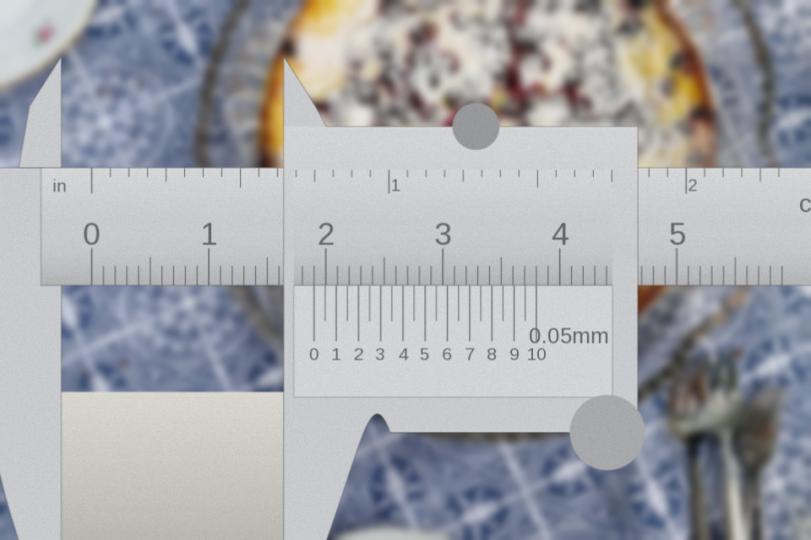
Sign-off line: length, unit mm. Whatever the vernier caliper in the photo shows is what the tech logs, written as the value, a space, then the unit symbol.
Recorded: 19.0 mm
